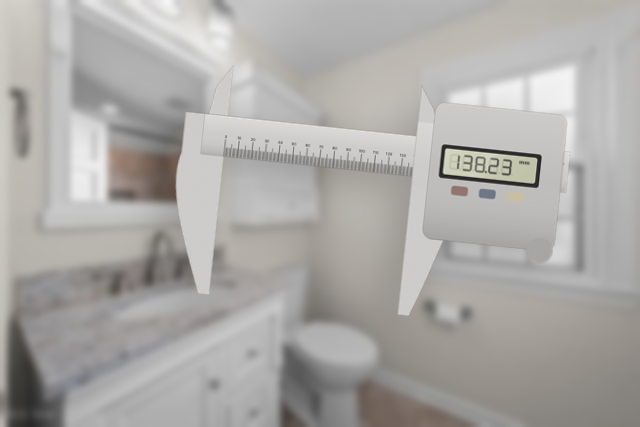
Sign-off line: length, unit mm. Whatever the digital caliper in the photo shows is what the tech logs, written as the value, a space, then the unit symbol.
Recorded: 138.23 mm
